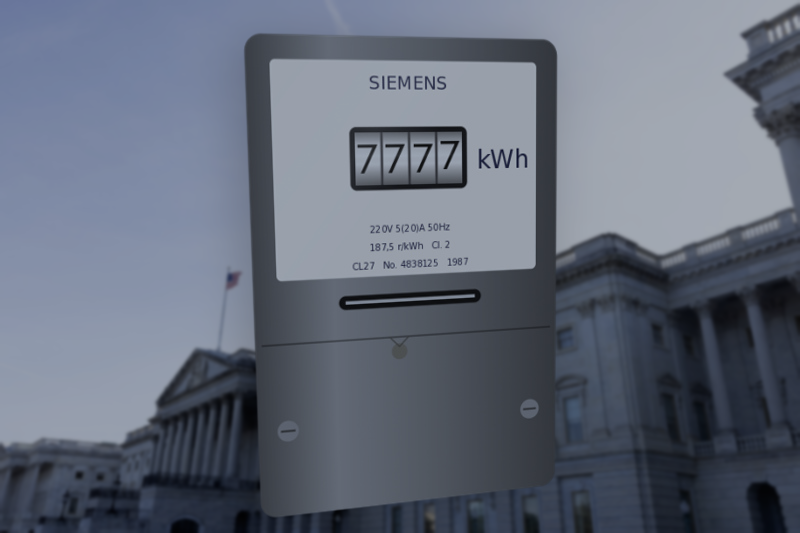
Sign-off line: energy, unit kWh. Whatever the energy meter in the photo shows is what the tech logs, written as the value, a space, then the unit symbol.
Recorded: 7777 kWh
